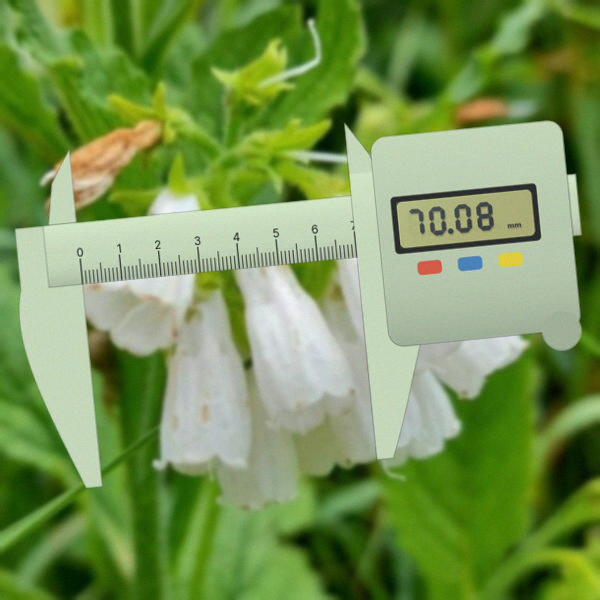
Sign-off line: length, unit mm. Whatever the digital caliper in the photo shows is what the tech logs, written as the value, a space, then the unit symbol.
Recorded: 70.08 mm
